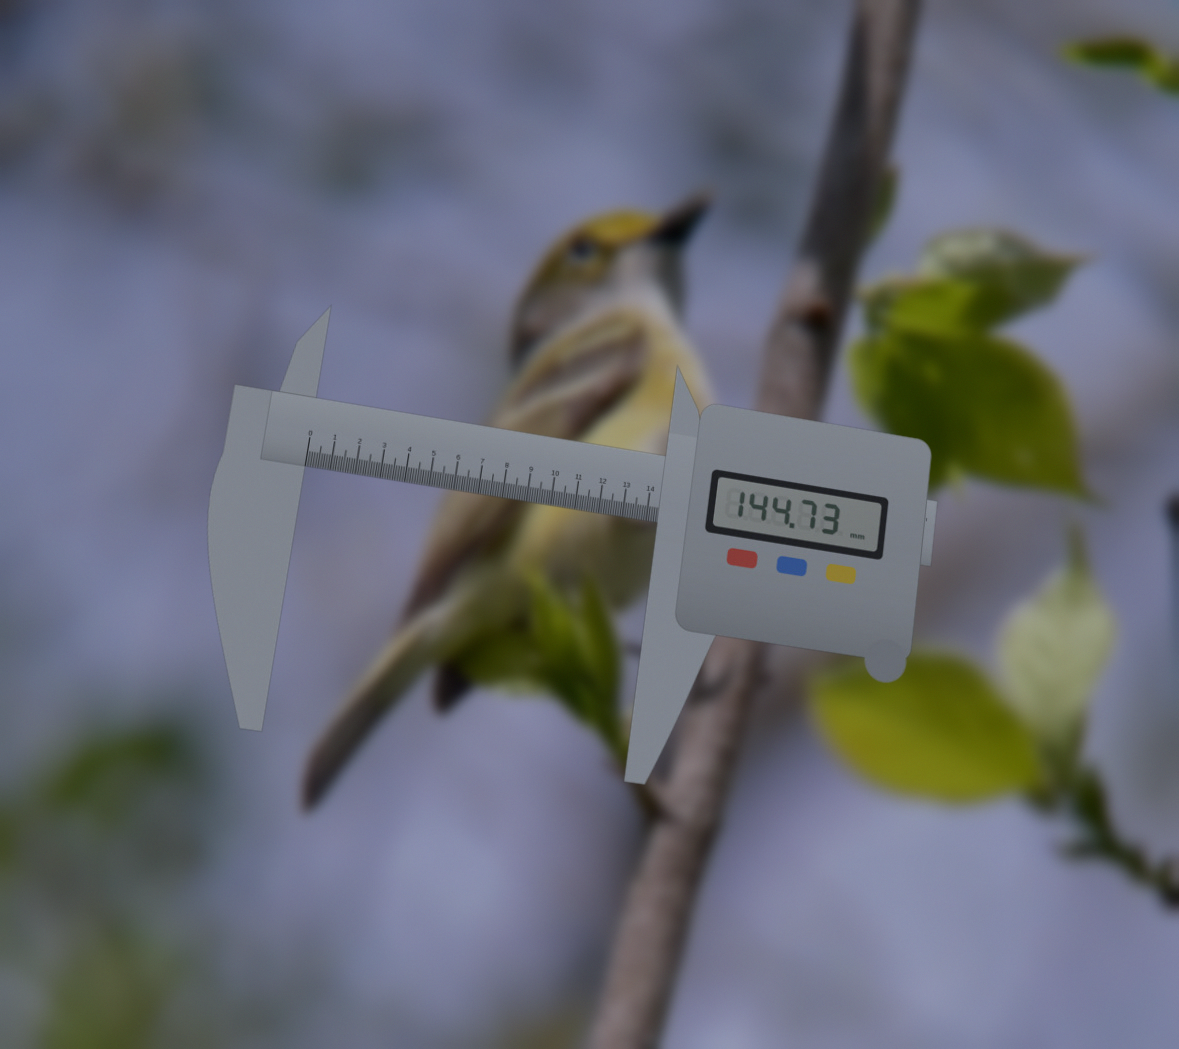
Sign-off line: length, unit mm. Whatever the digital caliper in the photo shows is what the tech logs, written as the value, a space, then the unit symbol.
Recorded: 144.73 mm
